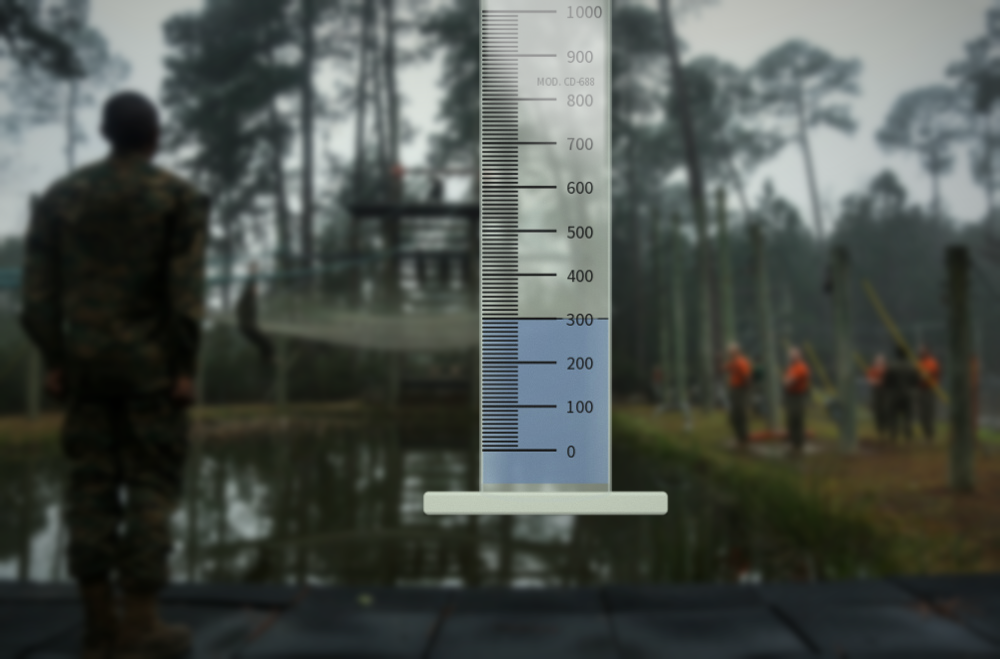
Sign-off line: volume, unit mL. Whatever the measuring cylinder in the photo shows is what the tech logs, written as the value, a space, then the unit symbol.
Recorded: 300 mL
